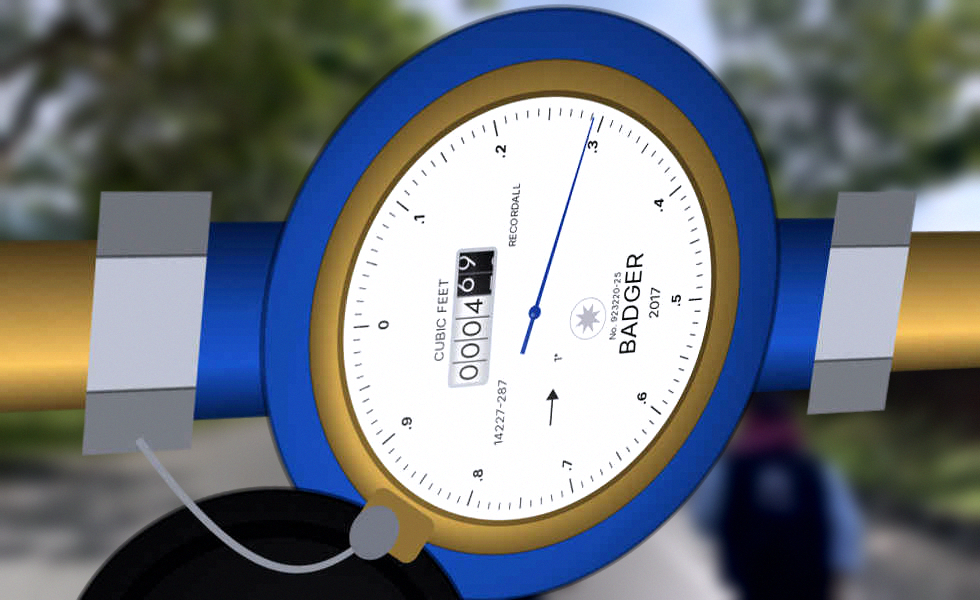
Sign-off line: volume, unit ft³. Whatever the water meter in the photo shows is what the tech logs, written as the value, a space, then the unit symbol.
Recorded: 469.29 ft³
